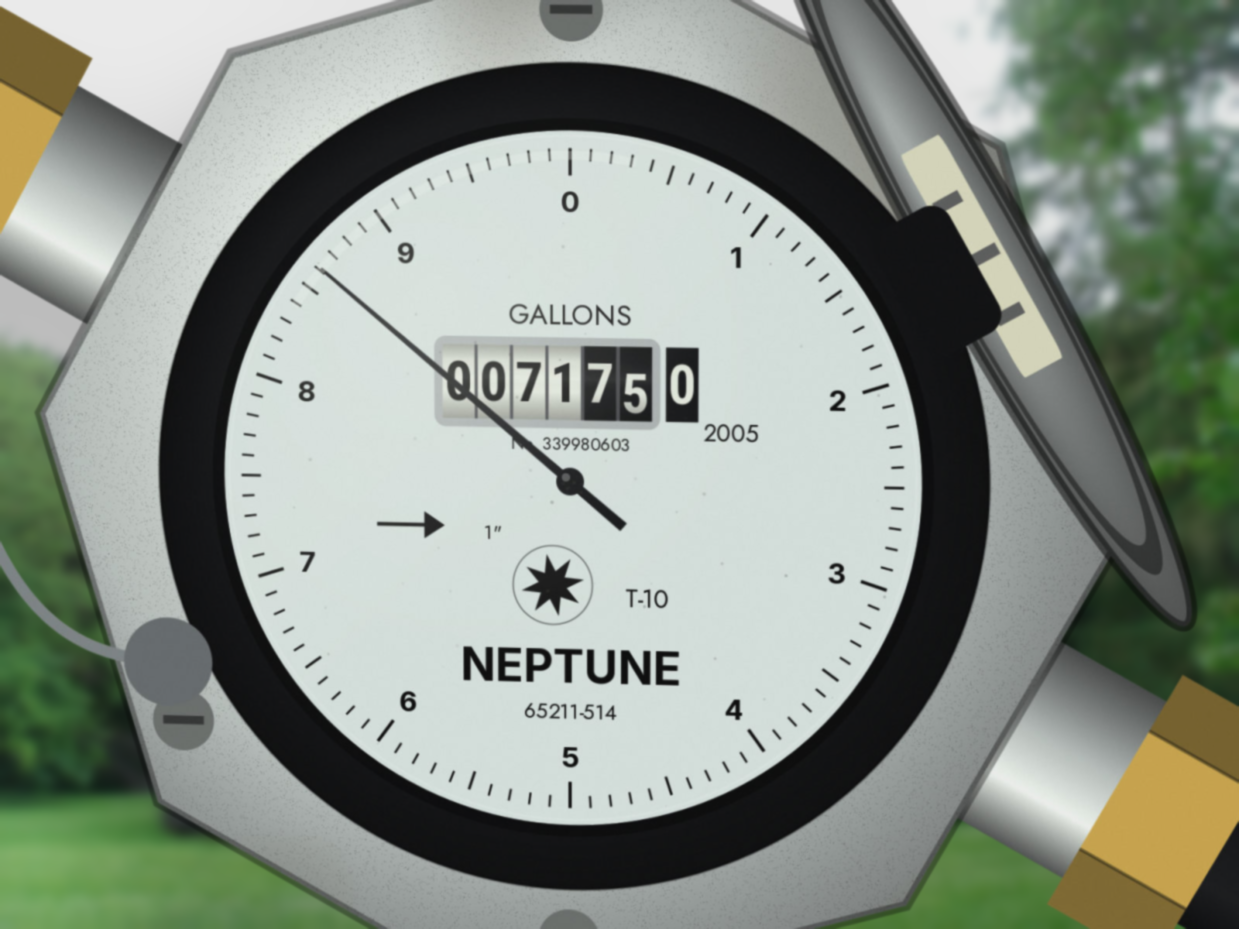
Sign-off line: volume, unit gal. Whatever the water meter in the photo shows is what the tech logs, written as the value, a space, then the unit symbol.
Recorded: 71748.6 gal
